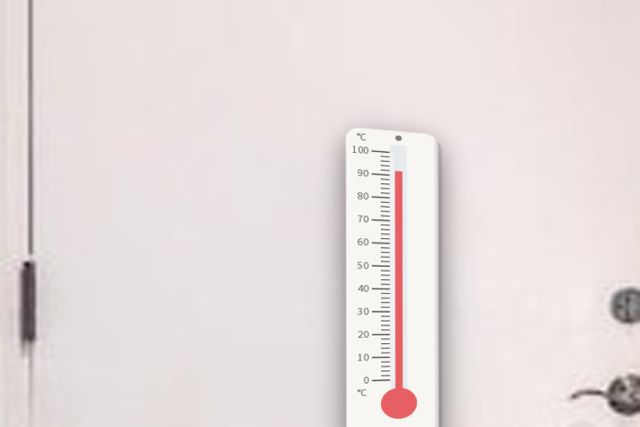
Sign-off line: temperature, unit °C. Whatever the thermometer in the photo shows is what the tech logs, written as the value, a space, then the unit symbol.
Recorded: 92 °C
